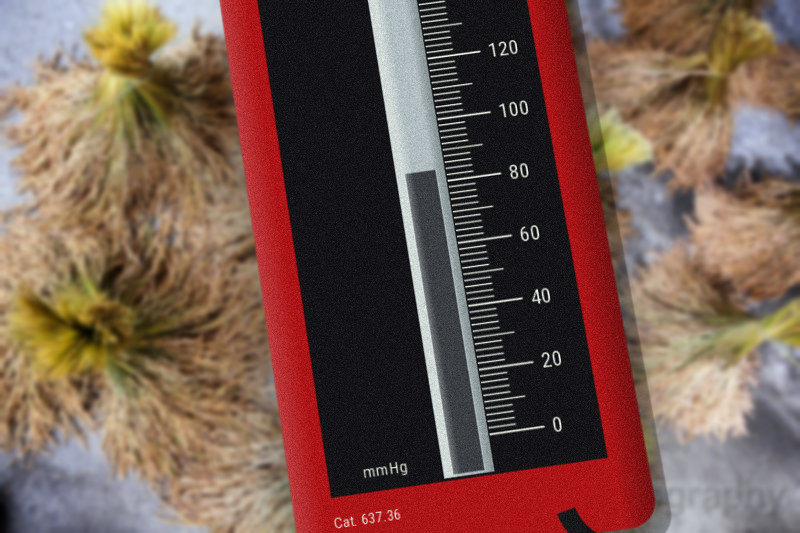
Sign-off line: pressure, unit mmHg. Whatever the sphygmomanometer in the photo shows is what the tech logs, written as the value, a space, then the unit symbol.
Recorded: 84 mmHg
